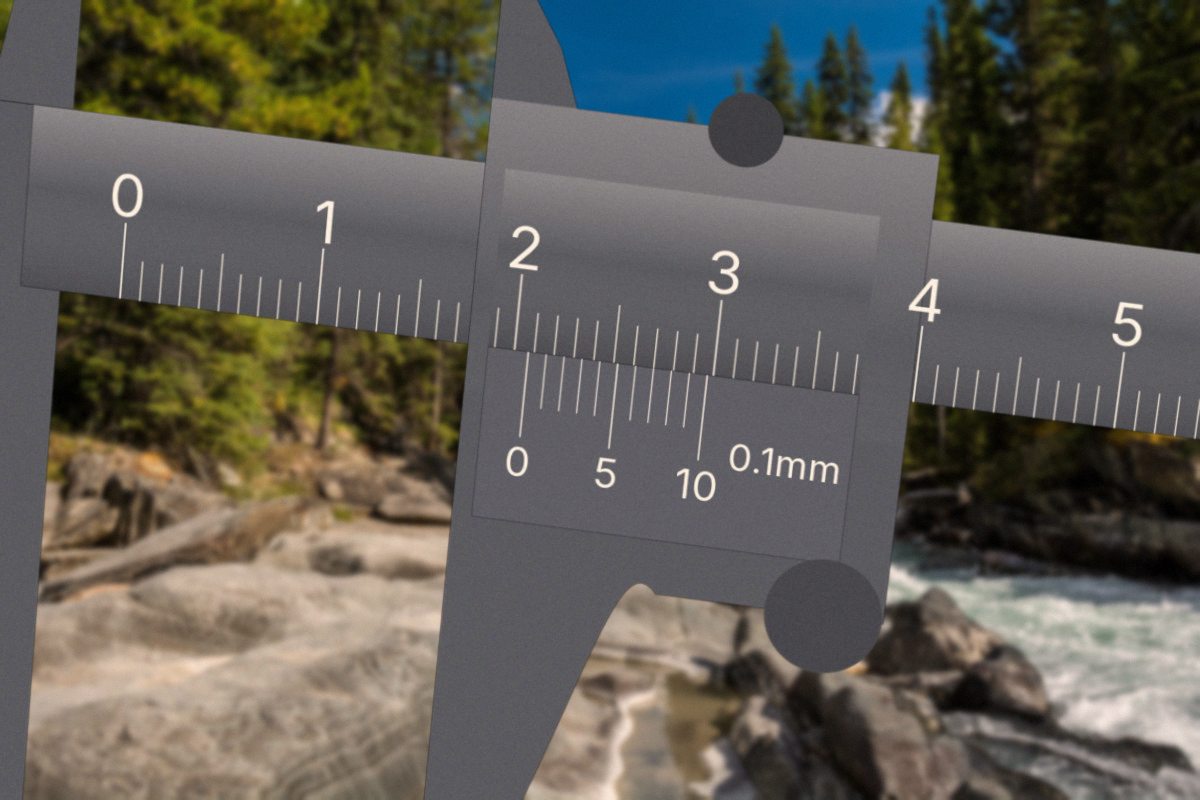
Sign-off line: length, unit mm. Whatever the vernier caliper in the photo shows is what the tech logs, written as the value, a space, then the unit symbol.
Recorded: 20.7 mm
